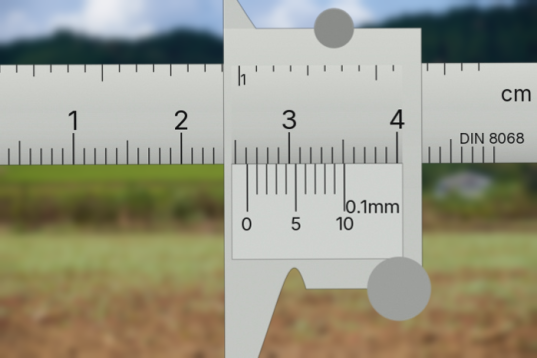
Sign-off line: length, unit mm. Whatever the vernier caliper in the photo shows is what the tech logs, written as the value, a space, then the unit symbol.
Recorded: 26.1 mm
